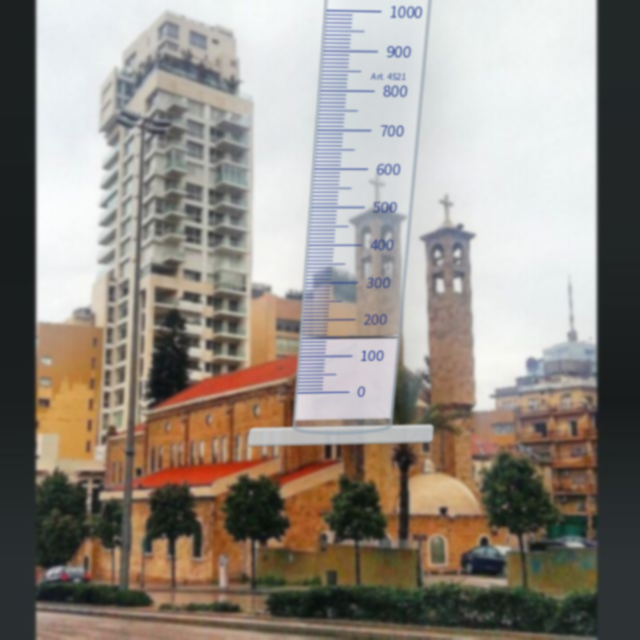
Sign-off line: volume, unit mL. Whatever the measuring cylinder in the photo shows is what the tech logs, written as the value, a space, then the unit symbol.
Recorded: 150 mL
